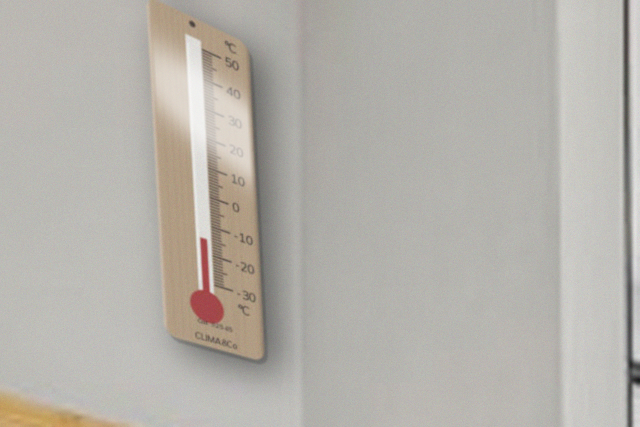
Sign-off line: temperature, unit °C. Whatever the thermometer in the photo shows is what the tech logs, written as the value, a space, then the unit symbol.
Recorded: -15 °C
